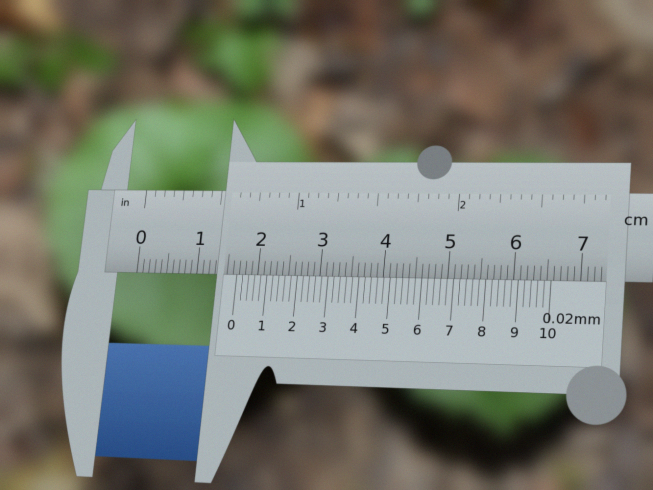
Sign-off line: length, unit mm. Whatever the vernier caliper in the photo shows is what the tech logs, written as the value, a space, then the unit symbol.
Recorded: 16.6 mm
